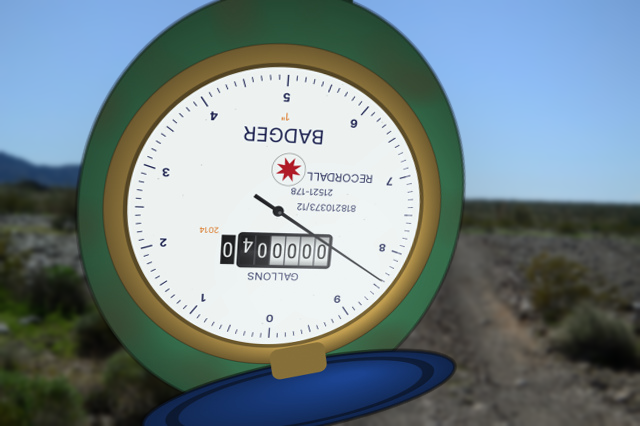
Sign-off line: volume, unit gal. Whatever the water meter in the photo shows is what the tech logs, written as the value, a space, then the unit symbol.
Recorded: 38.4 gal
